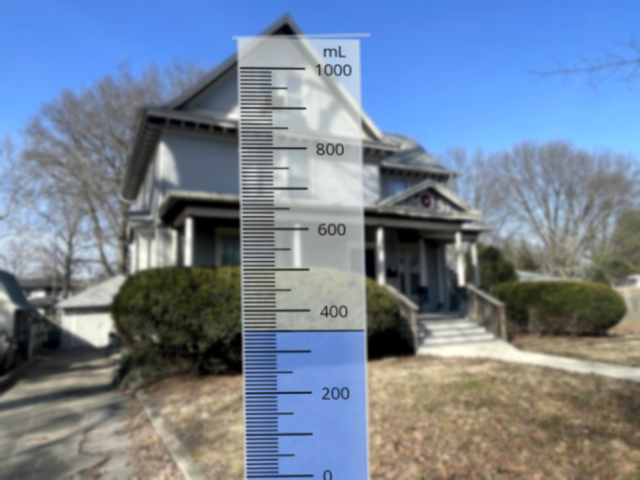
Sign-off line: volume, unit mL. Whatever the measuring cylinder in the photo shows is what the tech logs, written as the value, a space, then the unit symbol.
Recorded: 350 mL
